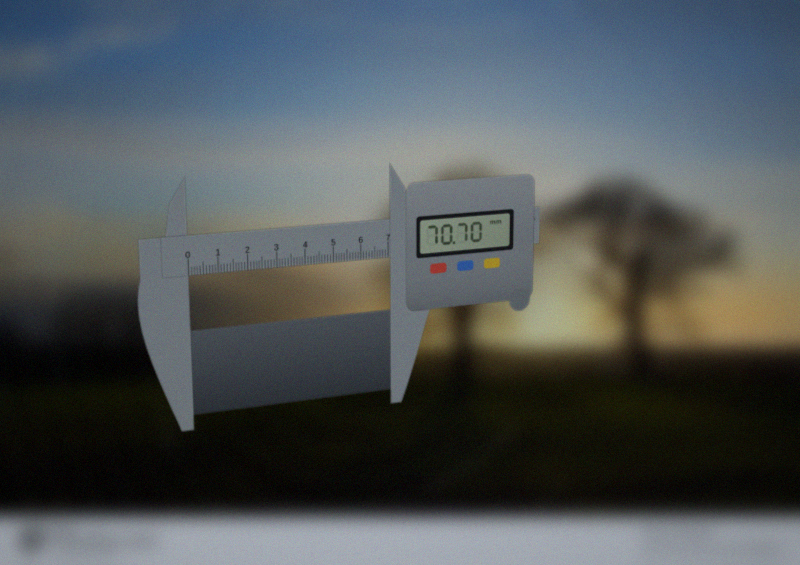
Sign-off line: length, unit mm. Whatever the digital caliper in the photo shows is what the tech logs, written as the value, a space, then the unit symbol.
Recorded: 70.70 mm
